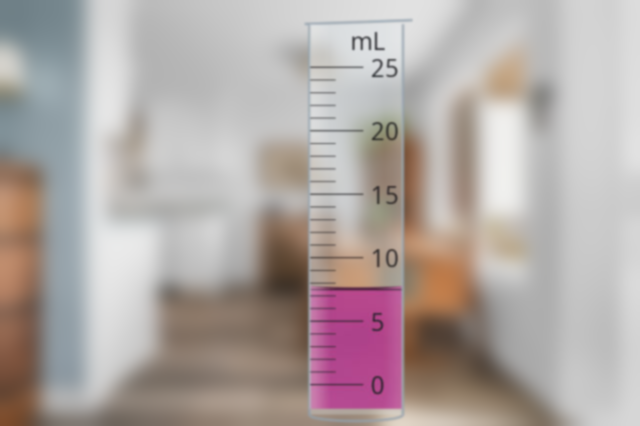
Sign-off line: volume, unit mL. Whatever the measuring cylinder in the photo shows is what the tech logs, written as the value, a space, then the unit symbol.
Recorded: 7.5 mL
